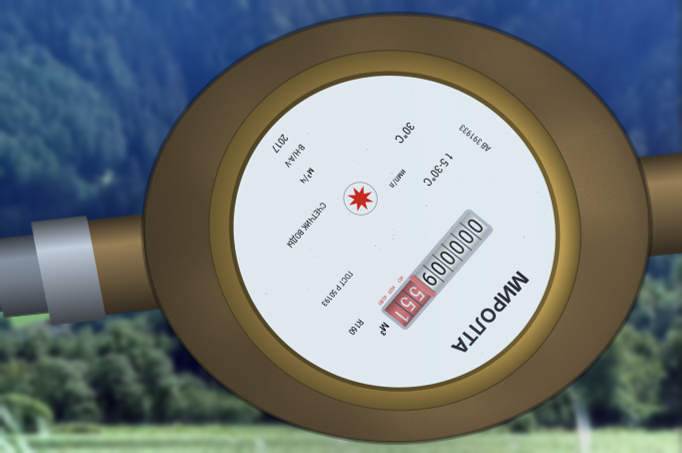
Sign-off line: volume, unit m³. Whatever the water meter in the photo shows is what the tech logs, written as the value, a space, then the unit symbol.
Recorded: 9.551 m³
